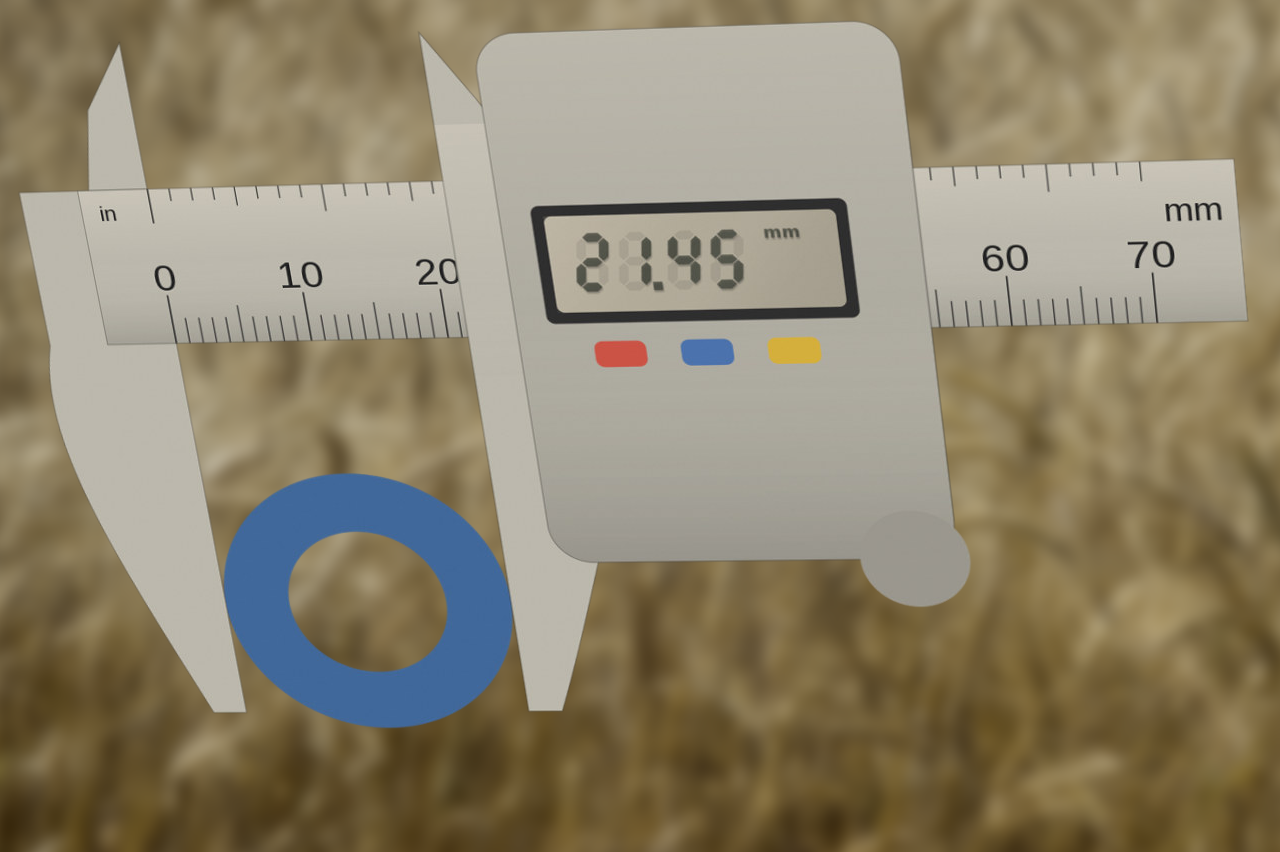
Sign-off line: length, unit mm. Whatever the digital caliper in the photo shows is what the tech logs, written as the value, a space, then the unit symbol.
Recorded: 21.45 mm
